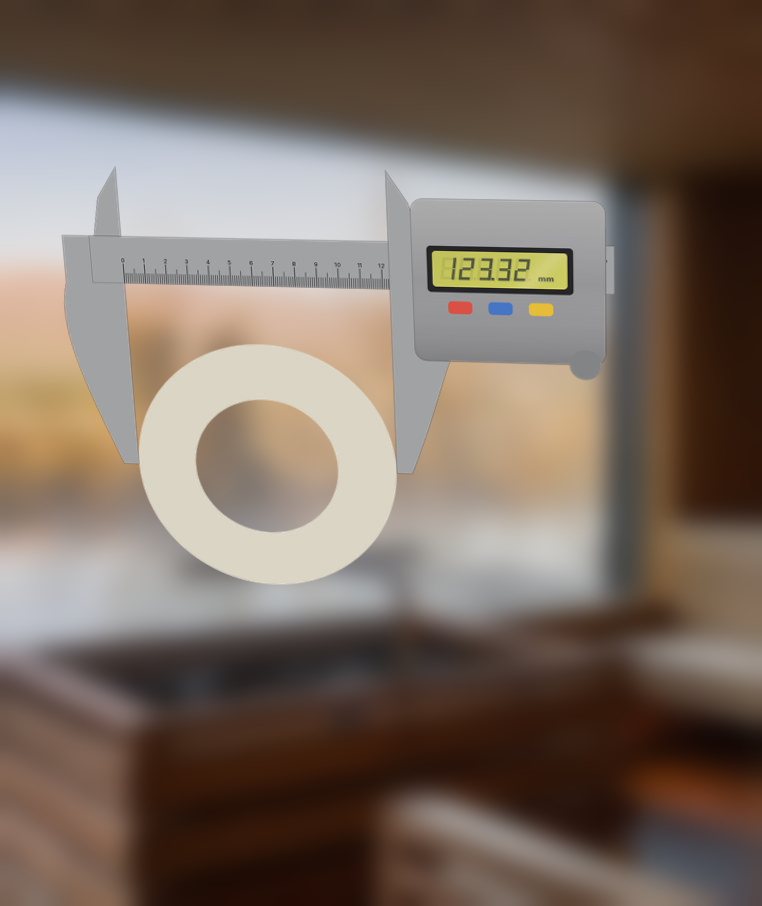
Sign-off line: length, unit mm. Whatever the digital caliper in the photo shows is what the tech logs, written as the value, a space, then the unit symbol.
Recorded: 123.32 mm
